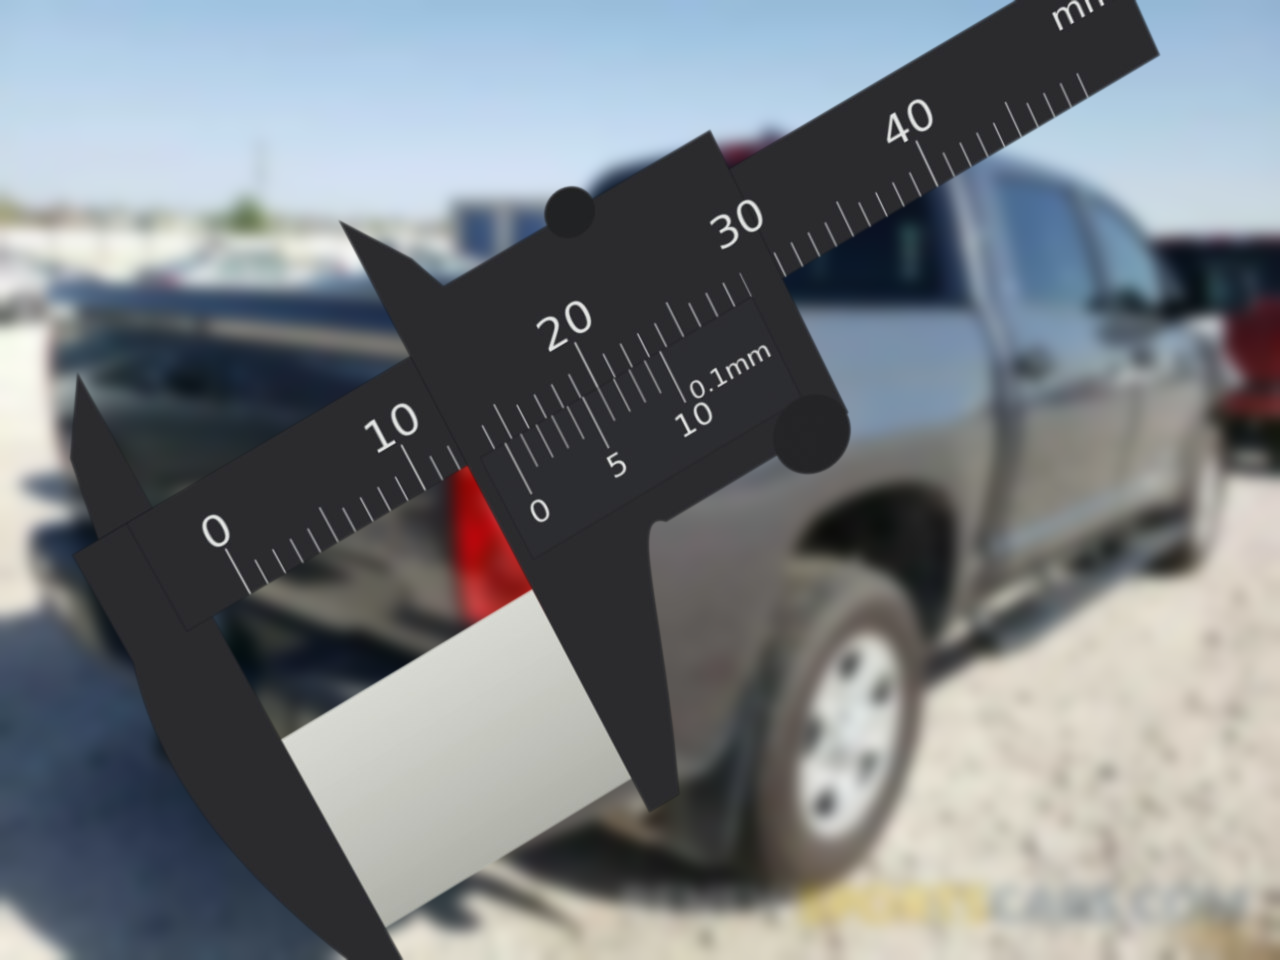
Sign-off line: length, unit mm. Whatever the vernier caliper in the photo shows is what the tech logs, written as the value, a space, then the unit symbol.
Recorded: 14.6 mm
